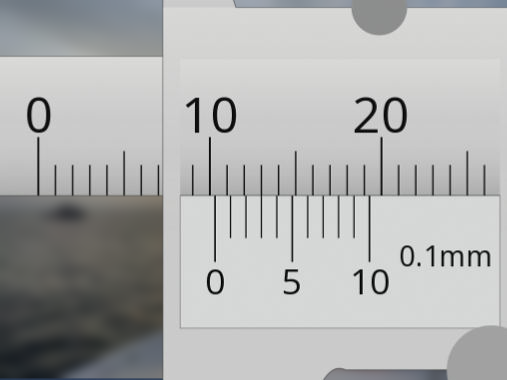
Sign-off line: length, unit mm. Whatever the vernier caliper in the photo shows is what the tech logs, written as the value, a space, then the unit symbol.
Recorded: 10.3 mm
